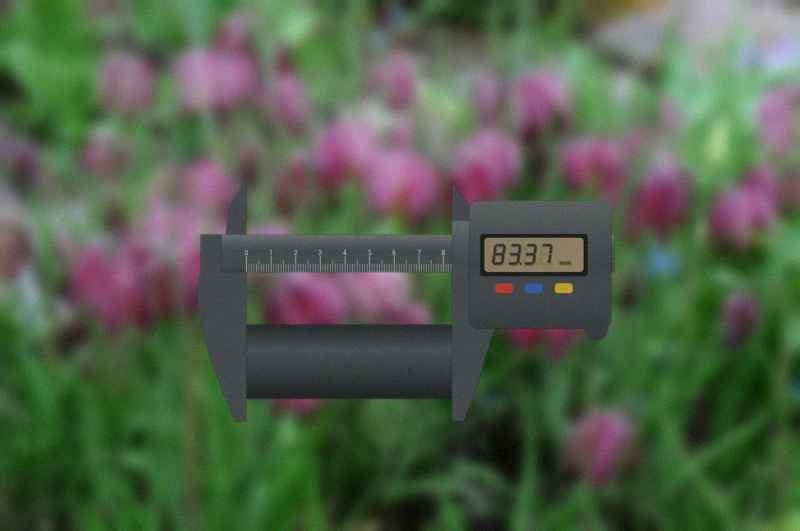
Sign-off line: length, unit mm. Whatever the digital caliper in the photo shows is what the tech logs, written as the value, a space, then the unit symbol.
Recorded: 83.37 mm
